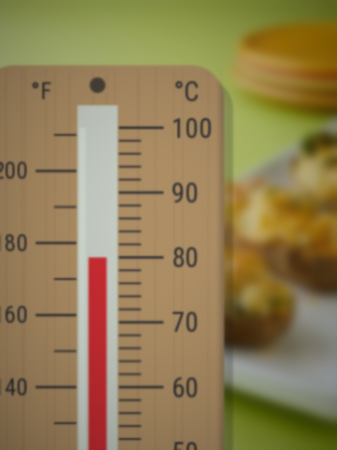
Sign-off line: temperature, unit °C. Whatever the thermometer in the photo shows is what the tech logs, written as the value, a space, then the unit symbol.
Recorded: 80 °C
